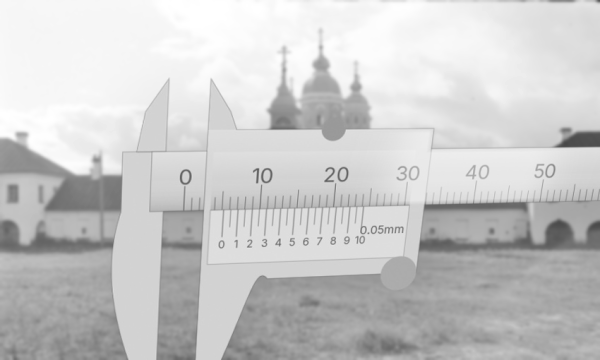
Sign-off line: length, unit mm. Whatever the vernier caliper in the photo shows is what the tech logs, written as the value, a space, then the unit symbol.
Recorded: 5.2 mm
